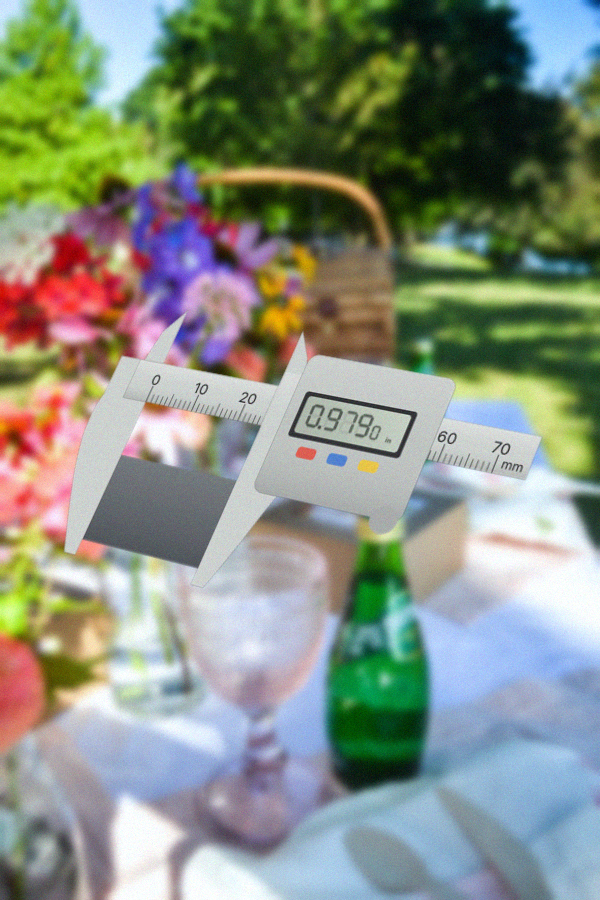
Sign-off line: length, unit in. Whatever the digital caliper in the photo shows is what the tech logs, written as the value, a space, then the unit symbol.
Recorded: 0.9790 in
